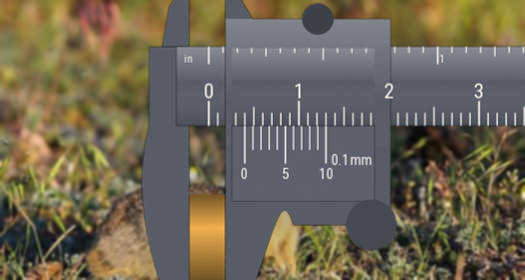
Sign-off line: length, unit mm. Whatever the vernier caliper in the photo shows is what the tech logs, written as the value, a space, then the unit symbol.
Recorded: 4.0 mm
